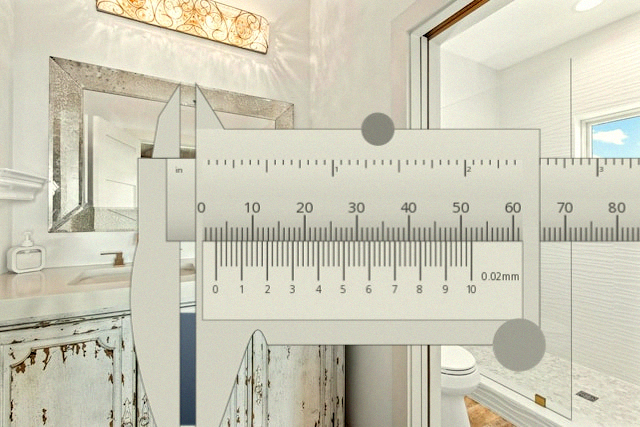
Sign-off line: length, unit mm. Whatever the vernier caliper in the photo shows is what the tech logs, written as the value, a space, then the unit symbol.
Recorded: 3.0 mm
